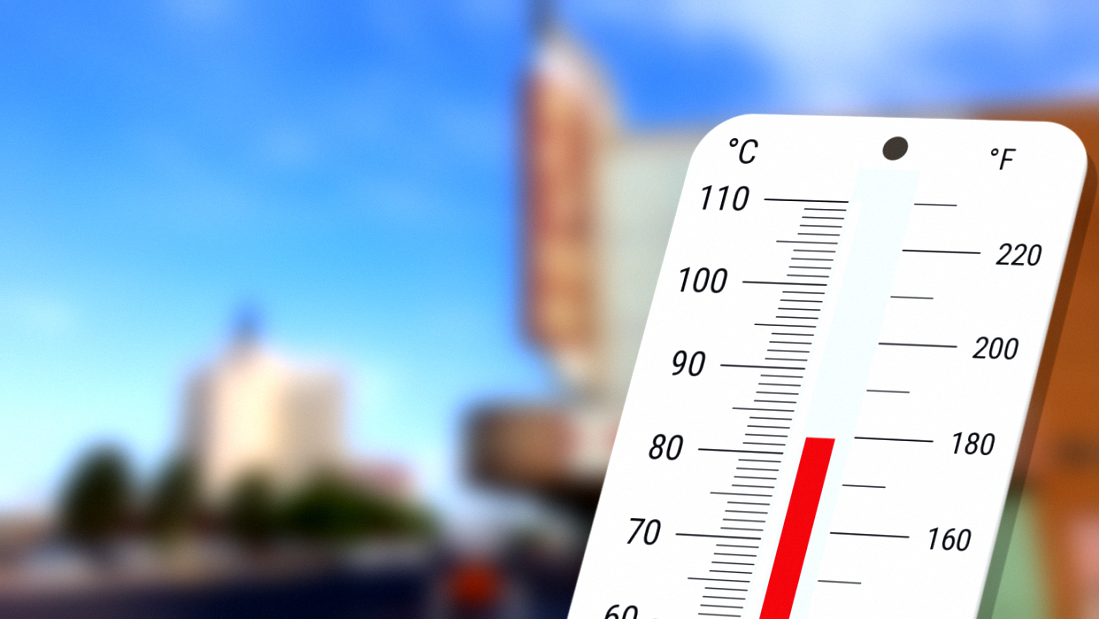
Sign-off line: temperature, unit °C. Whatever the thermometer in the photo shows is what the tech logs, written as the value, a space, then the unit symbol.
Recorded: 82 °C
